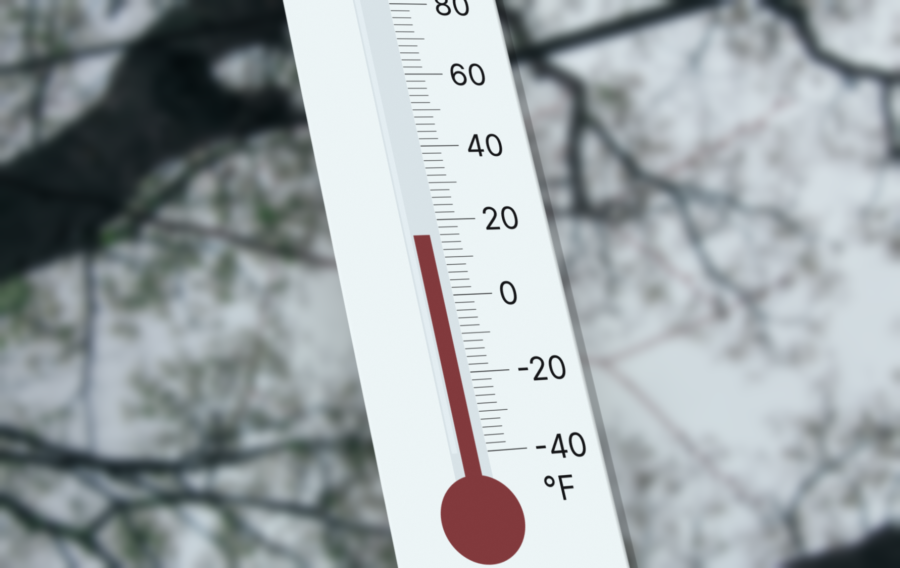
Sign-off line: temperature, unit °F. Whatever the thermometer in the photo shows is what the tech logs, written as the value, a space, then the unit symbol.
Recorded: 16 °F
